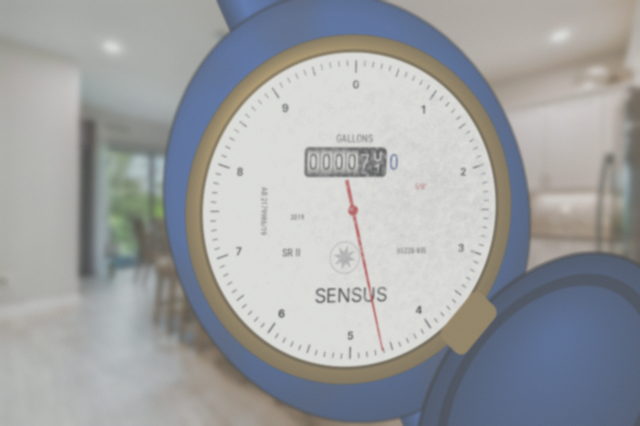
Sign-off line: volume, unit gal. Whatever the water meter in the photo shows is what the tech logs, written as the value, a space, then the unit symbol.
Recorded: 704.6 gal
